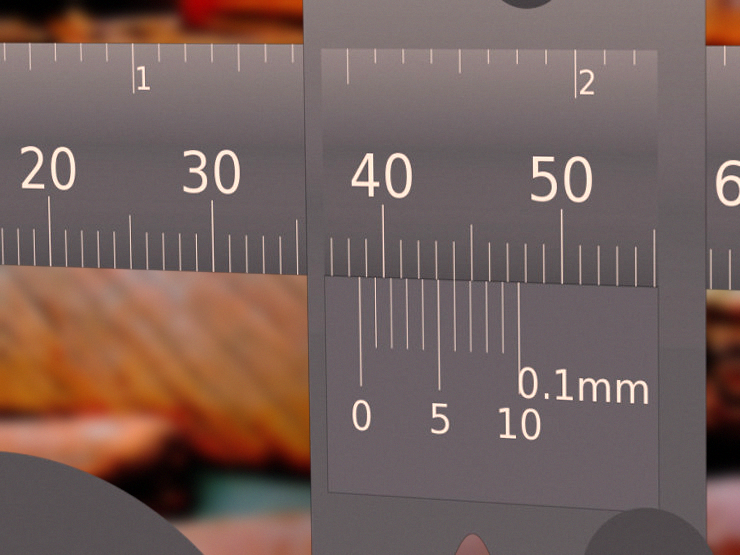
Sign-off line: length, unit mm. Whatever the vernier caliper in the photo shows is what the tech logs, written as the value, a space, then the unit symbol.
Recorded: 38.6 mm
